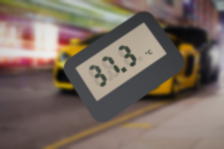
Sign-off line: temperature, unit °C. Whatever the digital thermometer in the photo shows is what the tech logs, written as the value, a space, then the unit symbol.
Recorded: 37.3 °C
